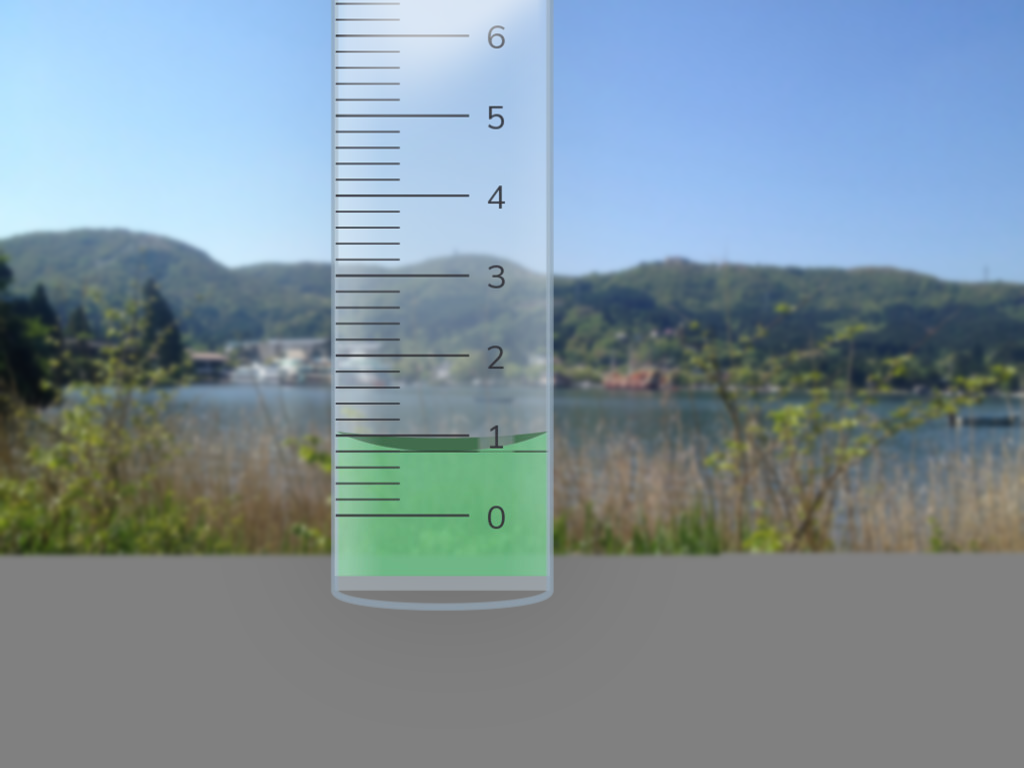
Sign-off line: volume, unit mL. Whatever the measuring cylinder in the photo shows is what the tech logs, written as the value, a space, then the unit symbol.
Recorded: 0.8 mL
